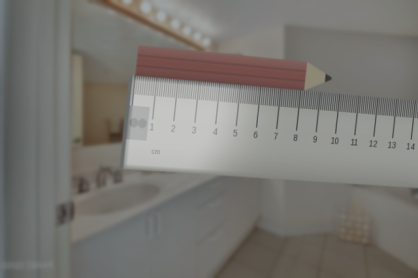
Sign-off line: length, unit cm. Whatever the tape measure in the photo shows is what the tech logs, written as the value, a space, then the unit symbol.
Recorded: 9.5 cm
